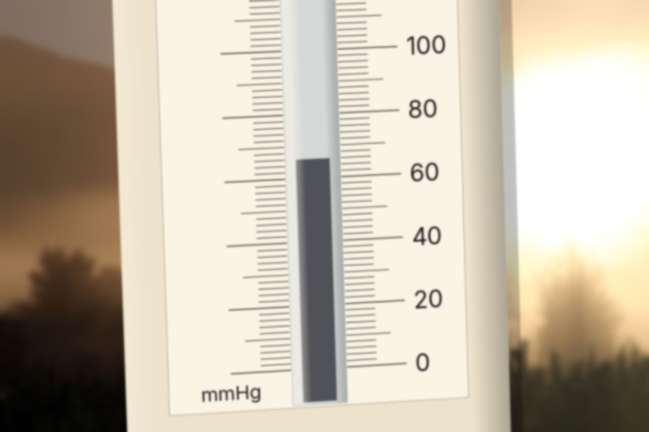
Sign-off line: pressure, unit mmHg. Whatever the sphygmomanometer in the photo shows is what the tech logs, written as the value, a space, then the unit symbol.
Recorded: 66 mmHg
